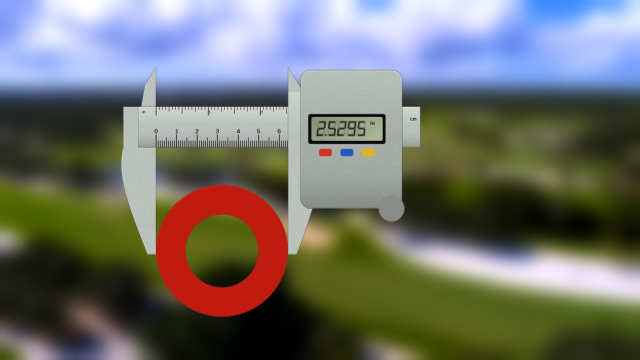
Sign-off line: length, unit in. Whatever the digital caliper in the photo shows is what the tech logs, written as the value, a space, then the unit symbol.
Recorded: 2.5295 in
